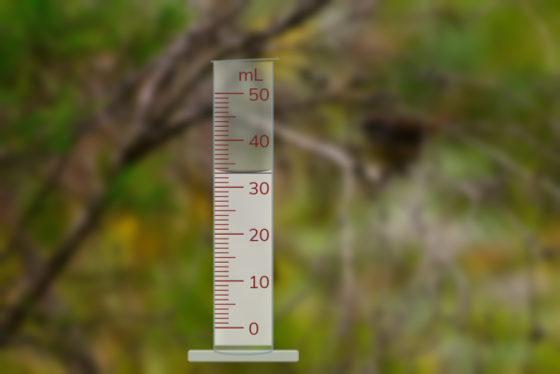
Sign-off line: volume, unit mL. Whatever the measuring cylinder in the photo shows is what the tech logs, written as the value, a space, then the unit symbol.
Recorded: 33 mL
